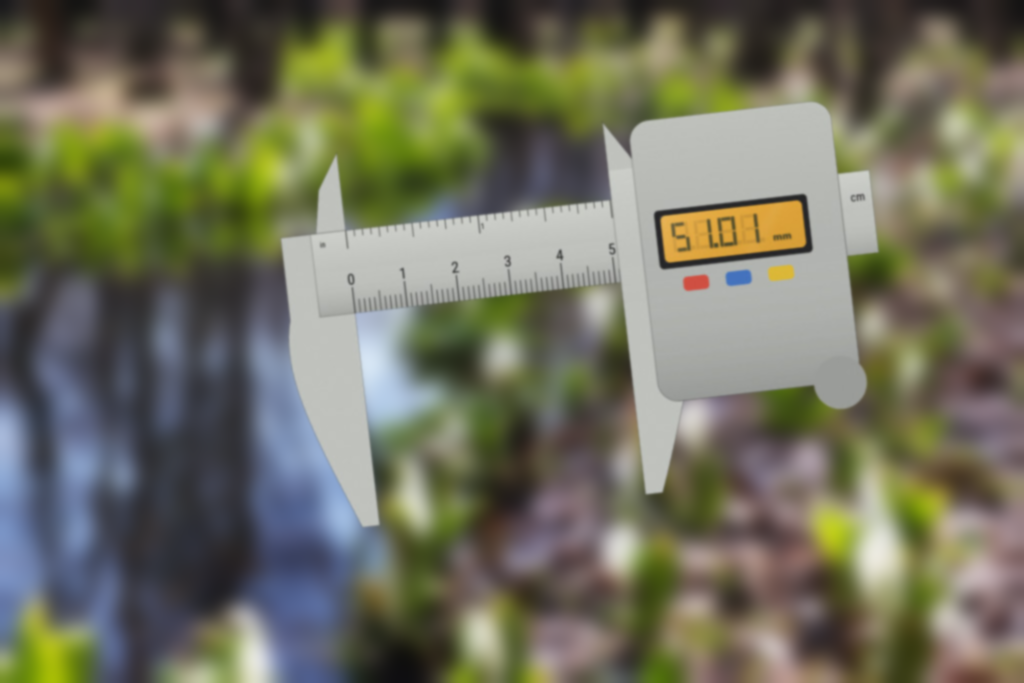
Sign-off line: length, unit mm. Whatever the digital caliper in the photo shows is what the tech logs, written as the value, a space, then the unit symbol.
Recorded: 51.01 mm
